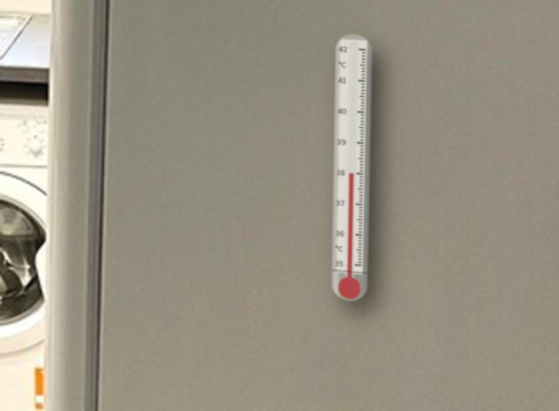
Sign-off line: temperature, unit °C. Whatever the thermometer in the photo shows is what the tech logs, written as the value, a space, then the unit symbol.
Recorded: 38 °C
